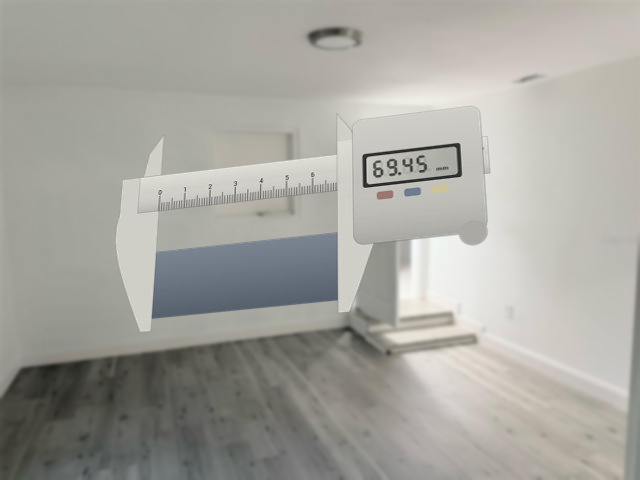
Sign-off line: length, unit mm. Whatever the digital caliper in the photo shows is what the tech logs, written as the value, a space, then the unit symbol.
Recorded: 69.45 mm
